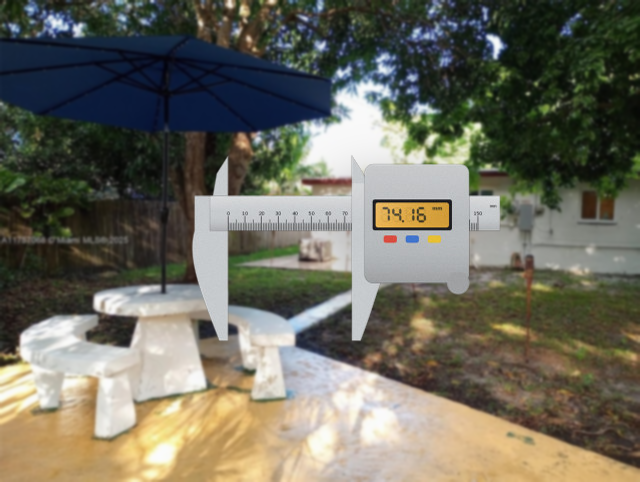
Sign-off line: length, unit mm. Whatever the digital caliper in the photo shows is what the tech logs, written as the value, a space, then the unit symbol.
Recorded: 74.16 mm
